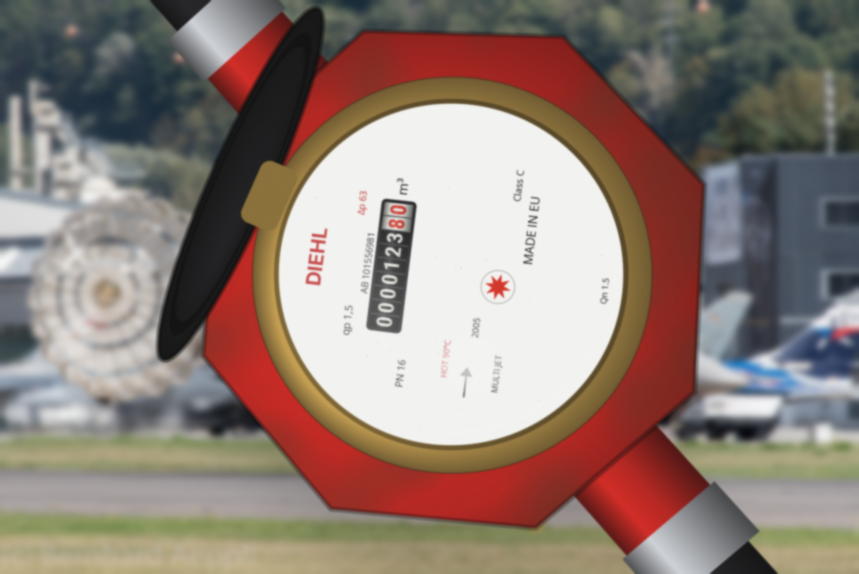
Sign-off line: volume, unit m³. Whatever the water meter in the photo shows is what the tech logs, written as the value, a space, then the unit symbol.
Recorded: 123.80 m³
